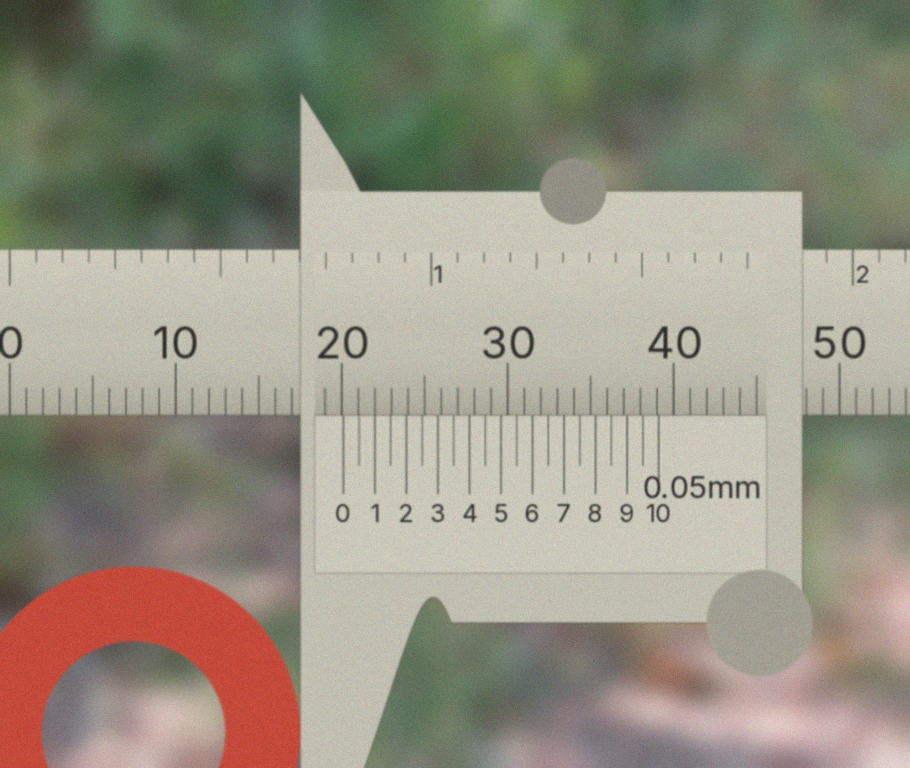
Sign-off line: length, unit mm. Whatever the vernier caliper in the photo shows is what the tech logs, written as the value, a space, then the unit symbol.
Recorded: 20.1 mm
